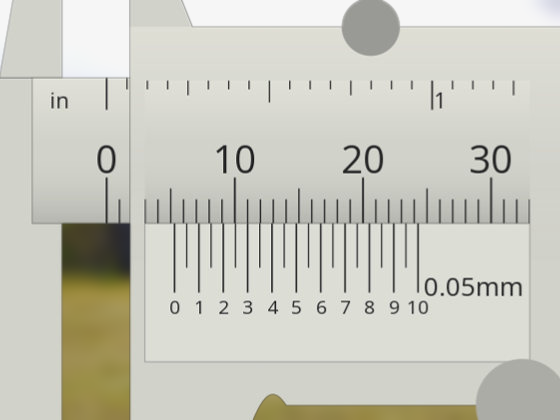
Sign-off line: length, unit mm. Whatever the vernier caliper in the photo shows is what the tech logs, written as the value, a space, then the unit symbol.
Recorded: 5.3 mm
